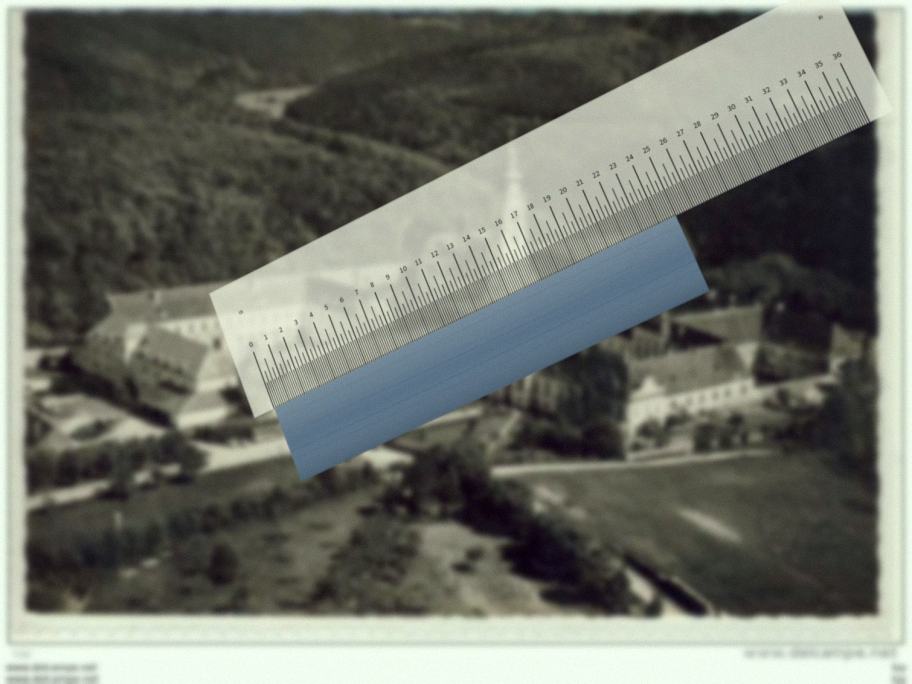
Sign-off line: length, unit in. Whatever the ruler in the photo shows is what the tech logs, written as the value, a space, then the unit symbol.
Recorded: 25 in
